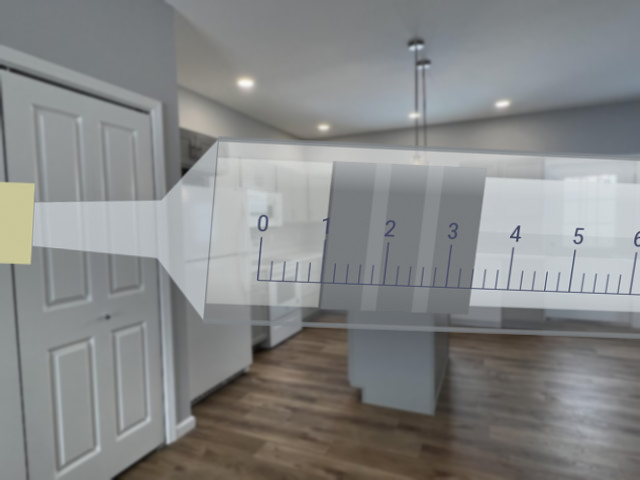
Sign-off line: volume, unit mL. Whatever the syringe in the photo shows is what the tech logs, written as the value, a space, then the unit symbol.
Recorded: 1 mL
